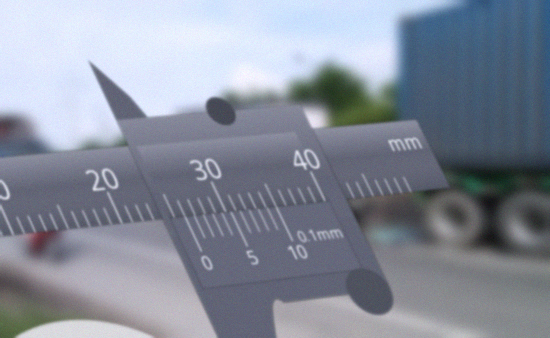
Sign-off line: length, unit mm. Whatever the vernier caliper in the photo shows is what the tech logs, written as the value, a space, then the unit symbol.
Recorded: 26.0 mm
